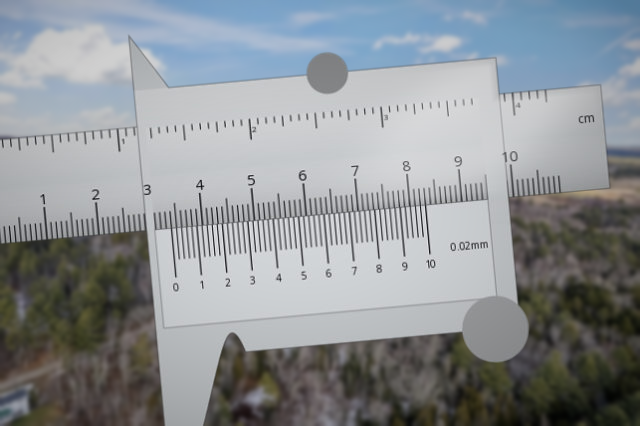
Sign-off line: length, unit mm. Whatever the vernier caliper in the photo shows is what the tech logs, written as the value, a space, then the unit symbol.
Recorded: 34.0 mm
